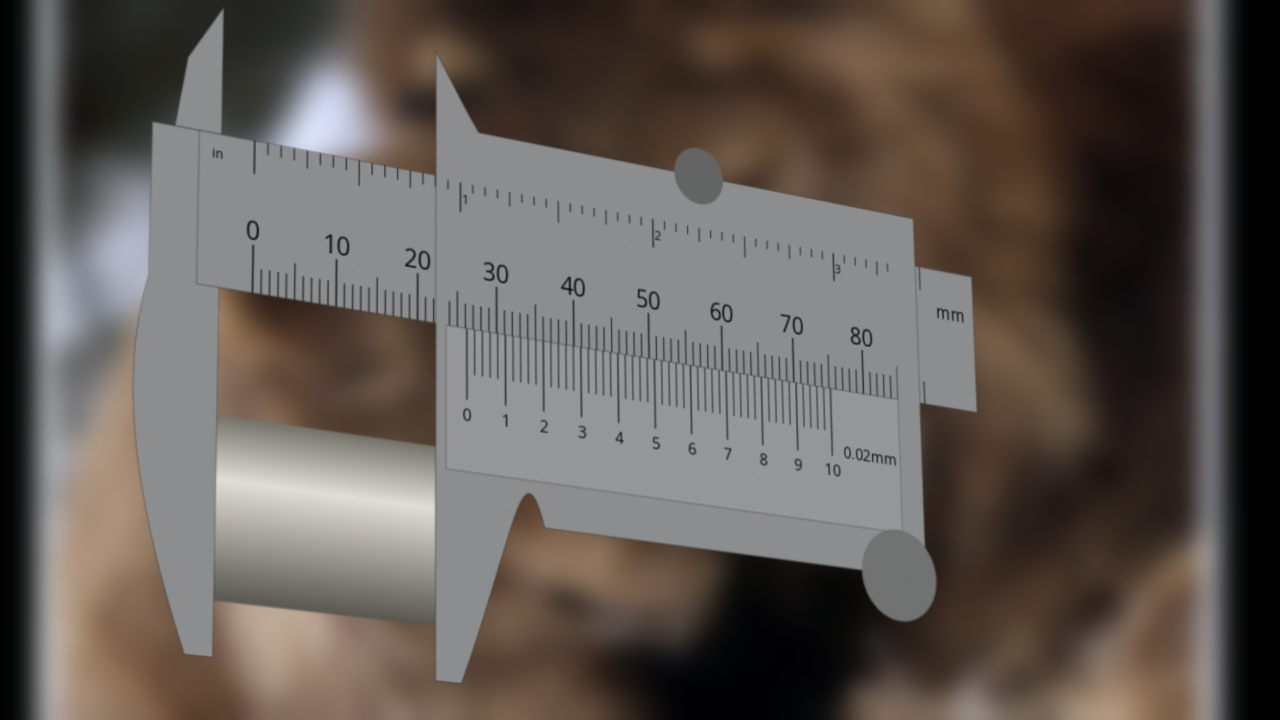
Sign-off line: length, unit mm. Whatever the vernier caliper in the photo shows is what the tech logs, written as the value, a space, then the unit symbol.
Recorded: 26.2 mm
